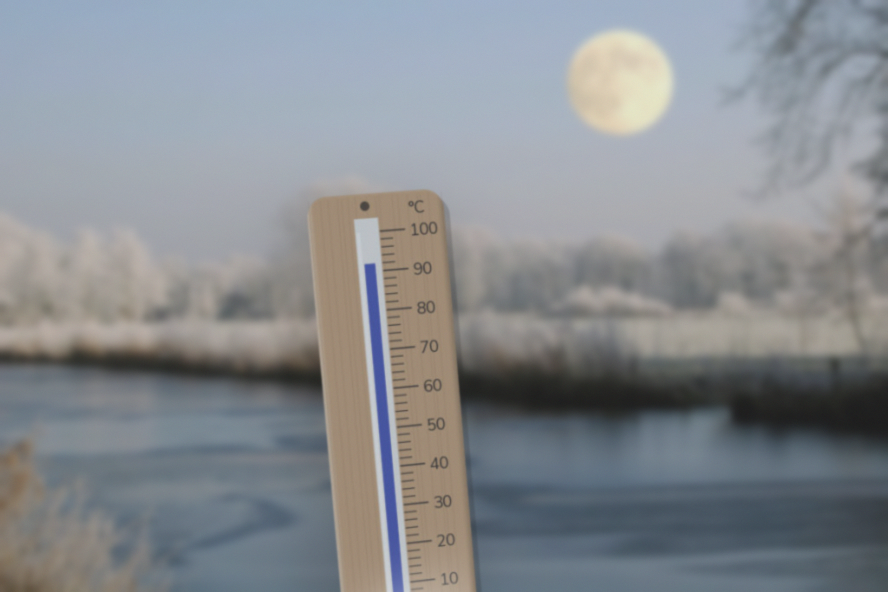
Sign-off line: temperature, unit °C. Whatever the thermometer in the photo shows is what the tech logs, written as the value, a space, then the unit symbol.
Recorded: 92 °C
